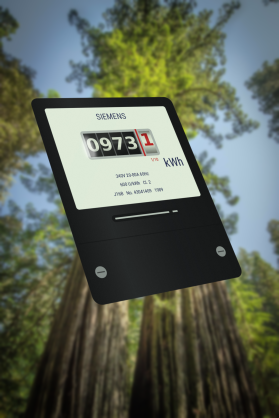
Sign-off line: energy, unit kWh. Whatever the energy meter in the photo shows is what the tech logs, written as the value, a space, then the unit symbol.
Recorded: 973.1 kWh
